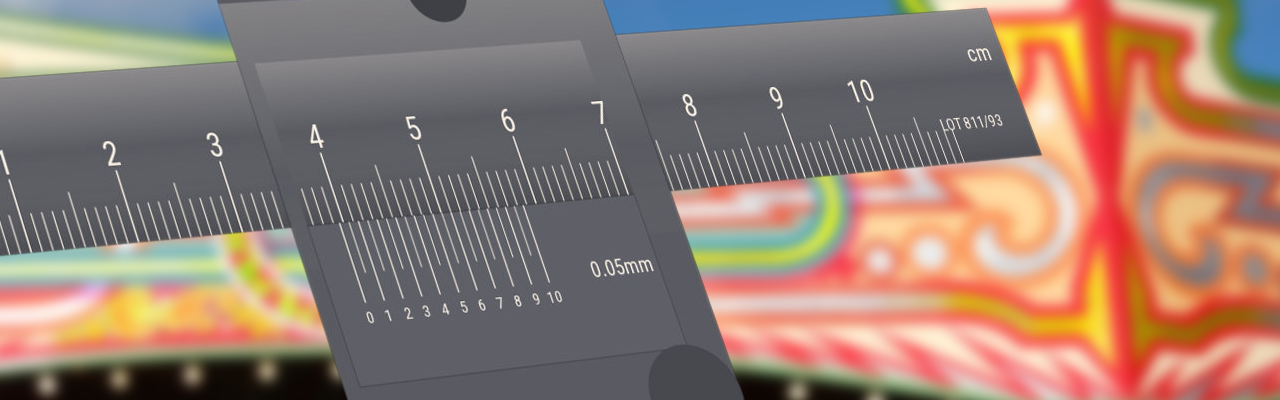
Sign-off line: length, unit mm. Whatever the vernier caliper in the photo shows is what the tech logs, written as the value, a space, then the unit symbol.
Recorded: 39.6 mm
